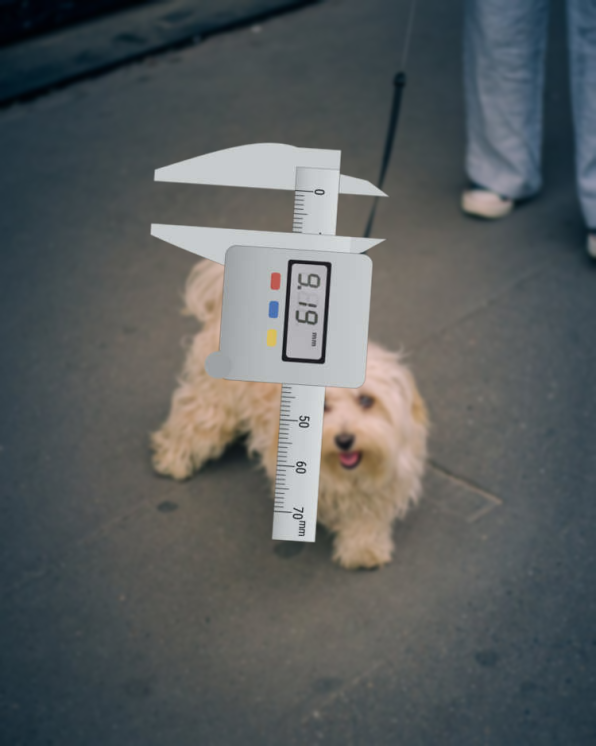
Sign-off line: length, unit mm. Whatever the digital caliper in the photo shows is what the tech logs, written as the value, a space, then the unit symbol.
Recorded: 9.19 mm
